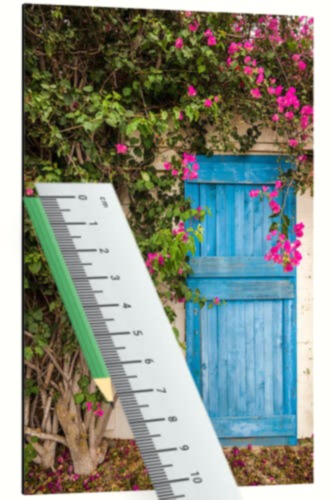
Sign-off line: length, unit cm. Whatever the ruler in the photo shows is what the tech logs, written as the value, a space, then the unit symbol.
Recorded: 7.5 cm
